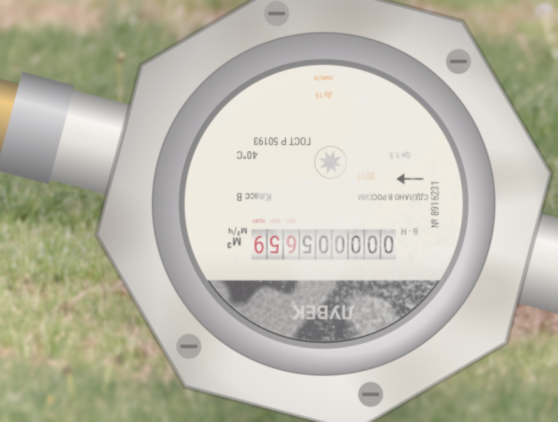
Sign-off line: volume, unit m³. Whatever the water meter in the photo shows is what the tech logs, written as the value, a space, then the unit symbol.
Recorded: 5.659 m³
